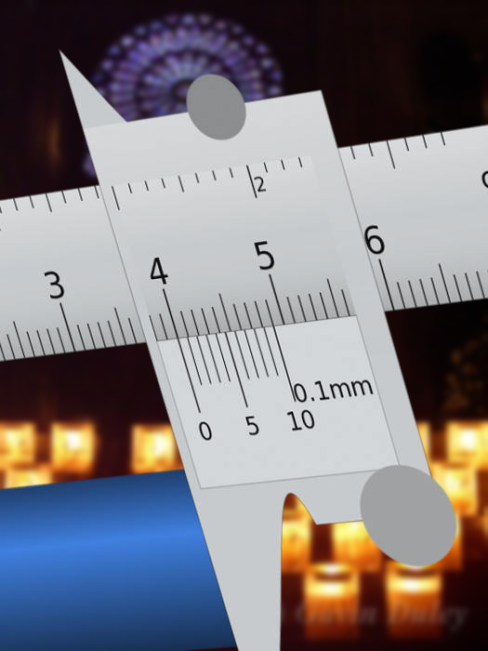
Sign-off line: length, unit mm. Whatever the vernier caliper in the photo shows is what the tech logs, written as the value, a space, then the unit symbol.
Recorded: 40.0 mm
